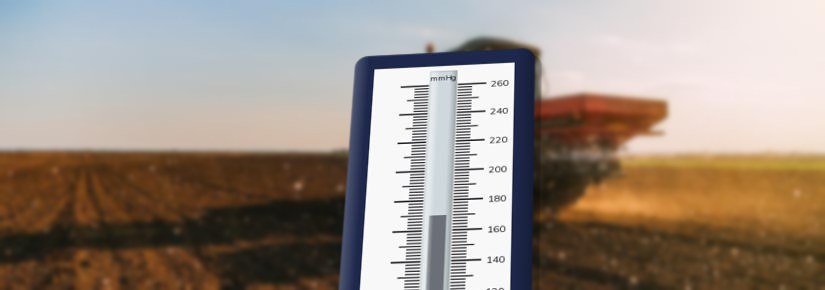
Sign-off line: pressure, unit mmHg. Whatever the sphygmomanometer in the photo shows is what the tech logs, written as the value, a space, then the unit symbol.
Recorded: 170 mmHg
